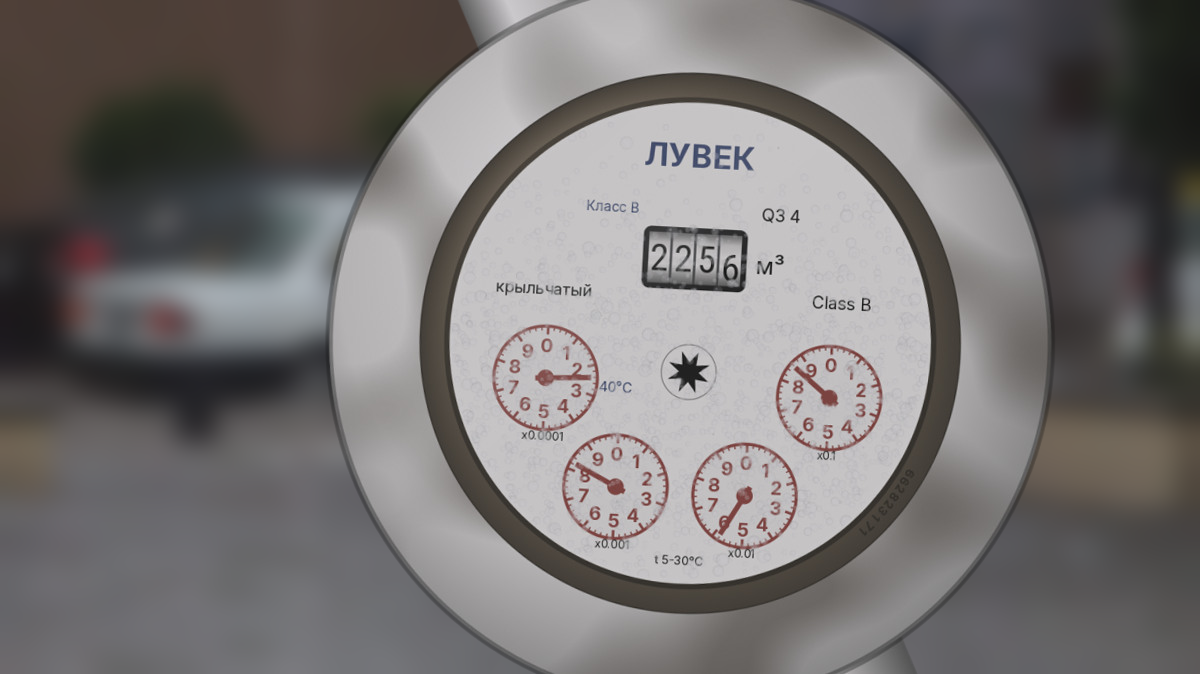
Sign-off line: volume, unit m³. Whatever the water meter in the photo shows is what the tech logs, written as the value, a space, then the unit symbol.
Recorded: 2255.8582 m³
